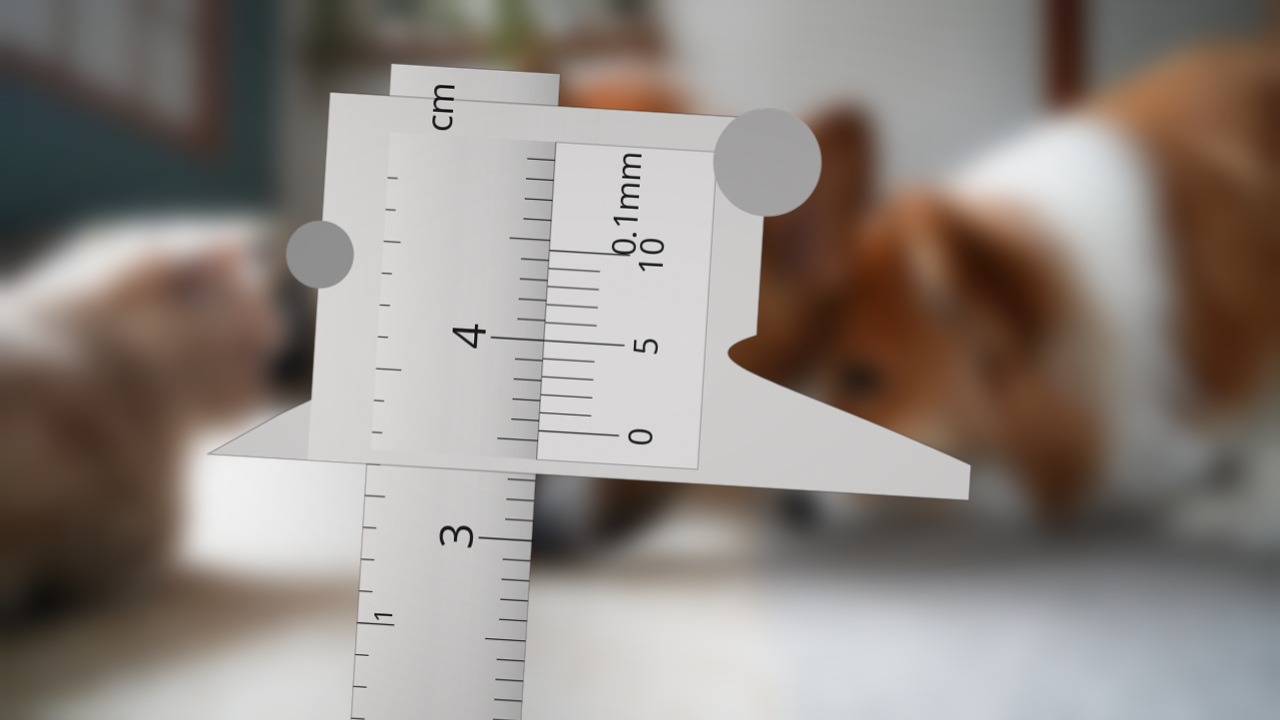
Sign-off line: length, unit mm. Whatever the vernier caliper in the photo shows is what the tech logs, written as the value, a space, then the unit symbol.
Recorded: 35.5 mm
